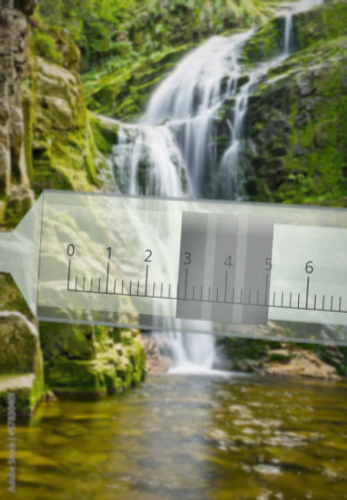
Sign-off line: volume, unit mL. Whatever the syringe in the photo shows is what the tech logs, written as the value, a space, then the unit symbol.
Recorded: 2.8 mL
